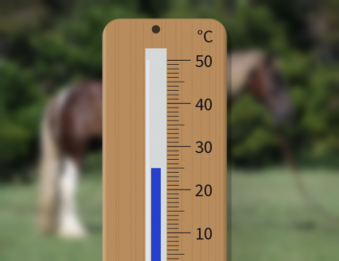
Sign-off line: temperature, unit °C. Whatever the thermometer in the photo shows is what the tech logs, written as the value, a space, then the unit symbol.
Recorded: 25 °C
